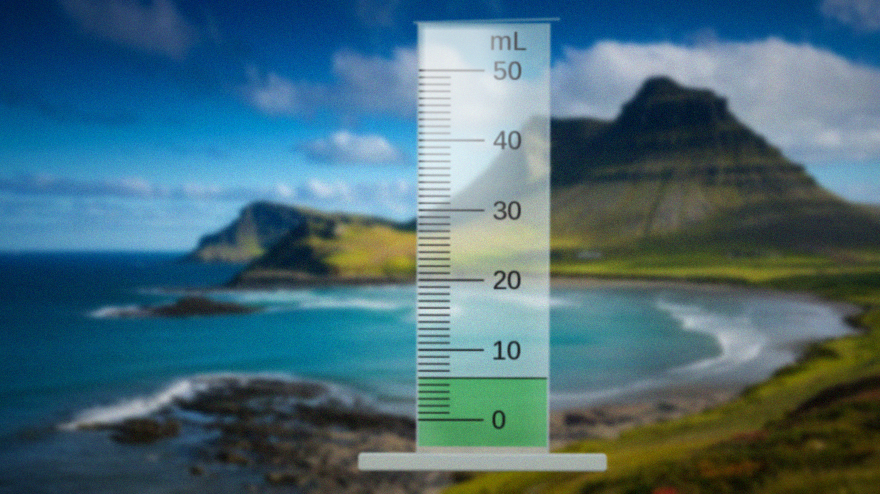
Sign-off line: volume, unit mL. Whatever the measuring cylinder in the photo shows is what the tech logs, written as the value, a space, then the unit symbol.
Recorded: 6 mL
